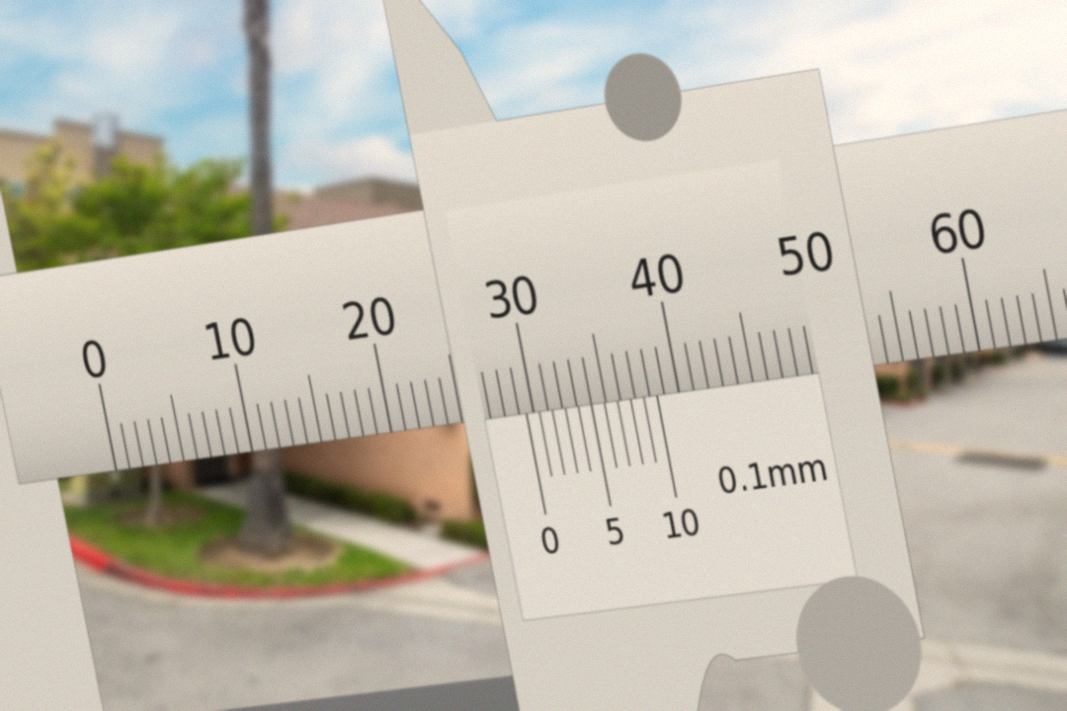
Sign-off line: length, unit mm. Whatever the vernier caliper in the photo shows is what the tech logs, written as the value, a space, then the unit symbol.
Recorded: 29.5 mm
